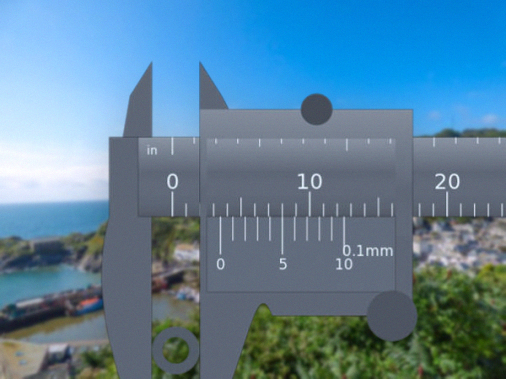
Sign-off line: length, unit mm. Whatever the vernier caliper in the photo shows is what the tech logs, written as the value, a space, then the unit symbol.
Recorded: 3.5 mm
